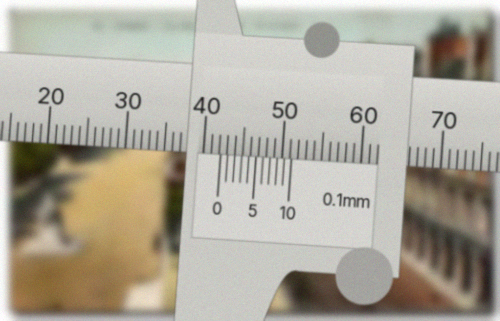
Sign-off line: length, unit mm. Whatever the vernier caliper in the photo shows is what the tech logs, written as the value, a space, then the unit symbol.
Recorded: 42.2 mm
